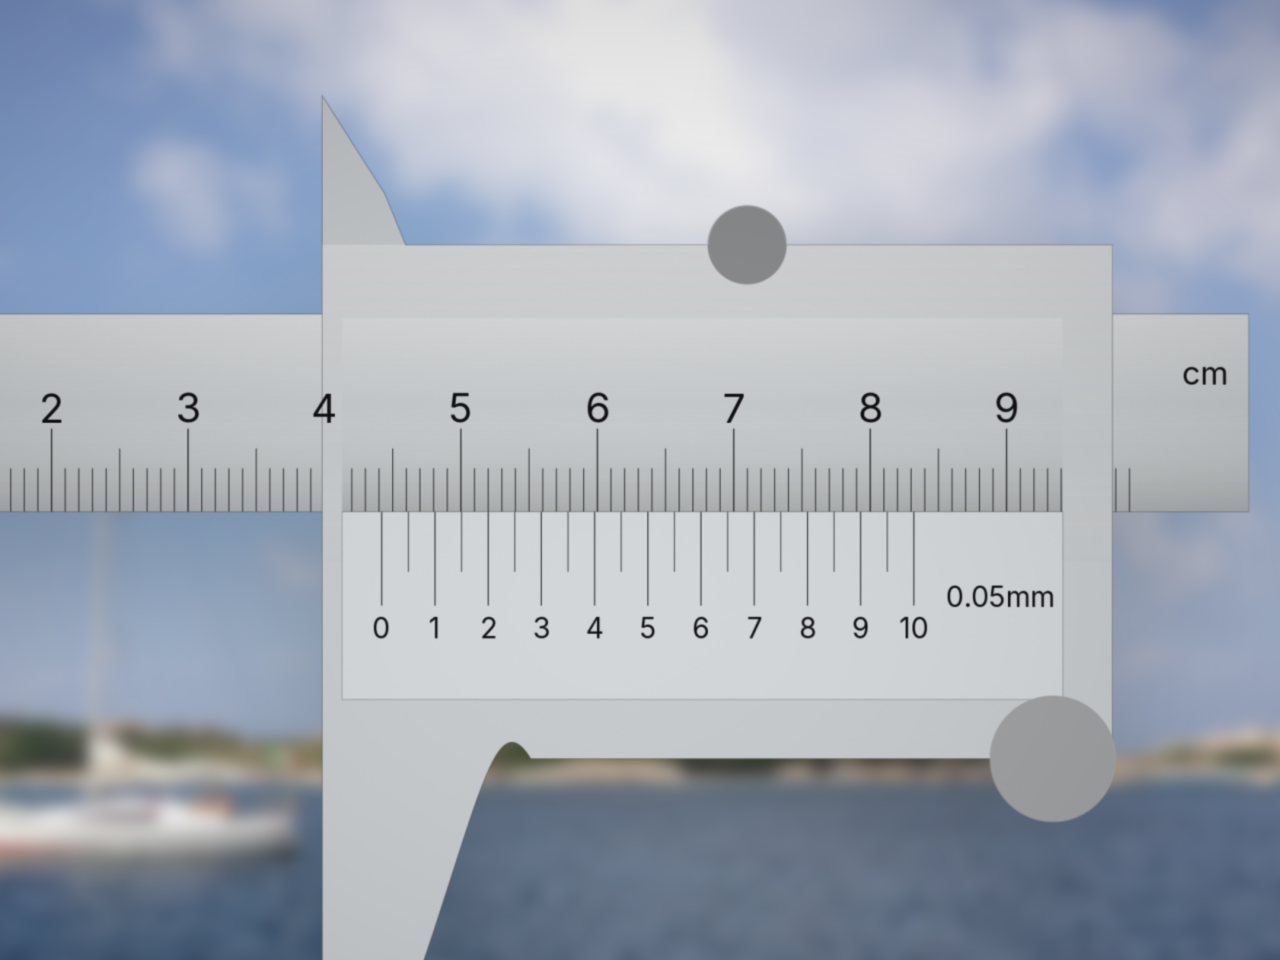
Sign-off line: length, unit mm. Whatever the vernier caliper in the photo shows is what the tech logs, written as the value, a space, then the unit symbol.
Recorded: 44.2 mm
